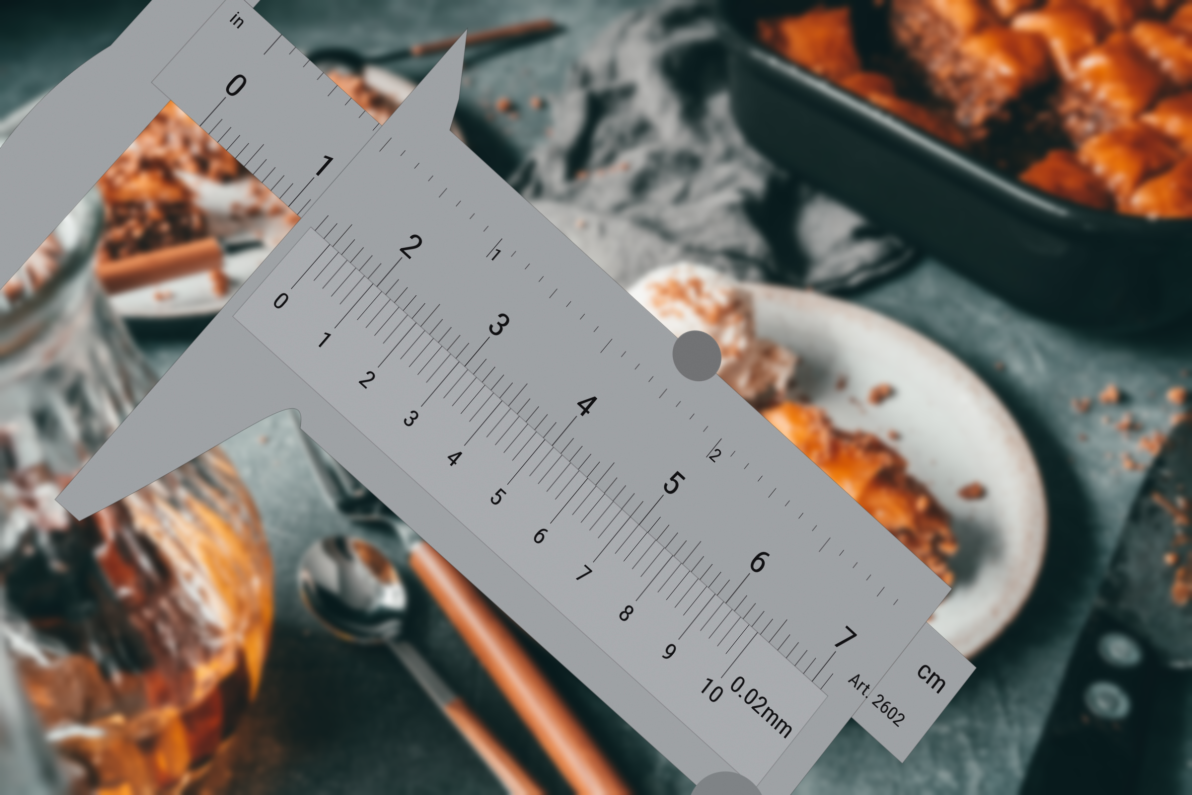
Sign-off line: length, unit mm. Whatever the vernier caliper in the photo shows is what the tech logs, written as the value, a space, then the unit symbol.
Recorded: 14.7 mm
